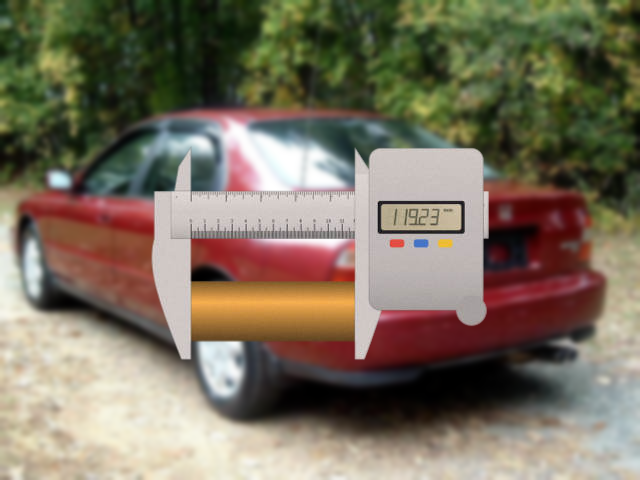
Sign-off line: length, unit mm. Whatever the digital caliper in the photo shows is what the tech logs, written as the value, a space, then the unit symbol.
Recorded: 119.23 mm
